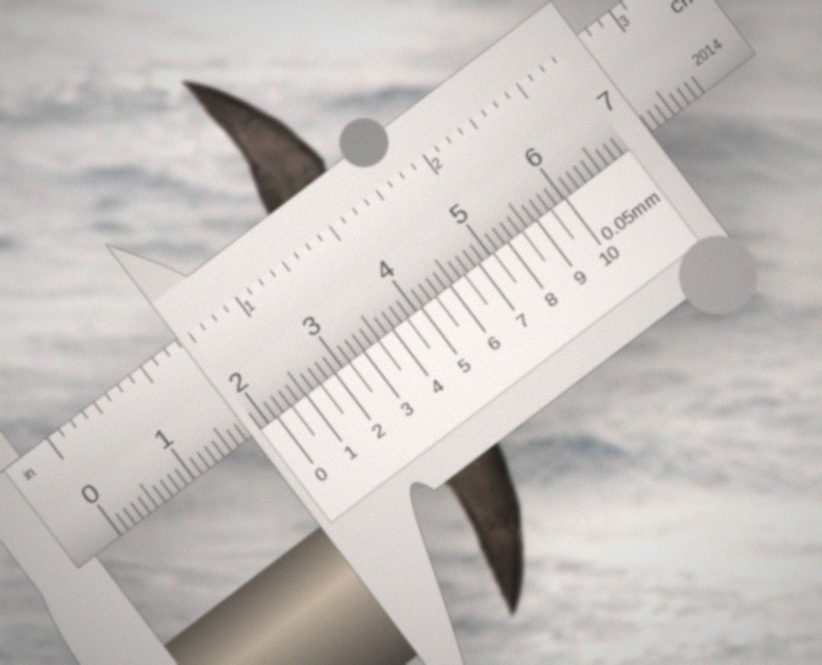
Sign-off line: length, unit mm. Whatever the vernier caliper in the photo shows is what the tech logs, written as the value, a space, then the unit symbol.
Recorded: 21.2 mm
